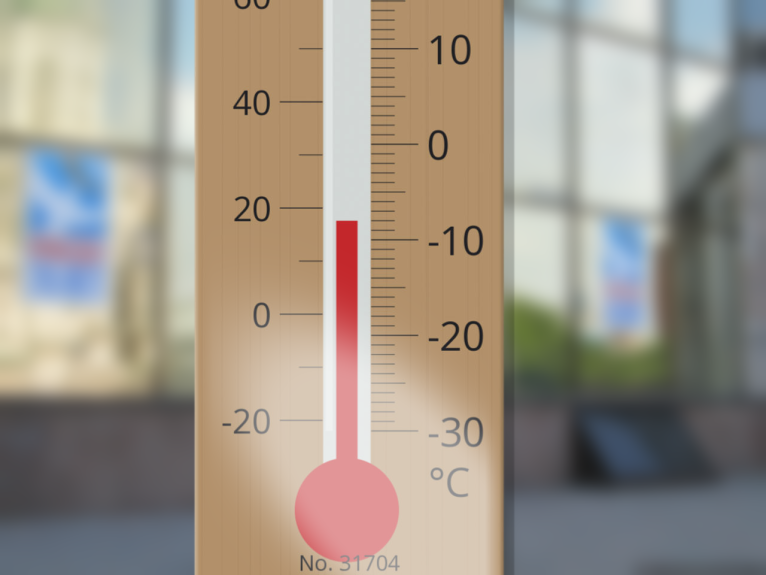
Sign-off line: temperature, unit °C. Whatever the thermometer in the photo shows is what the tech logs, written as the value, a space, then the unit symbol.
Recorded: -8 °C
